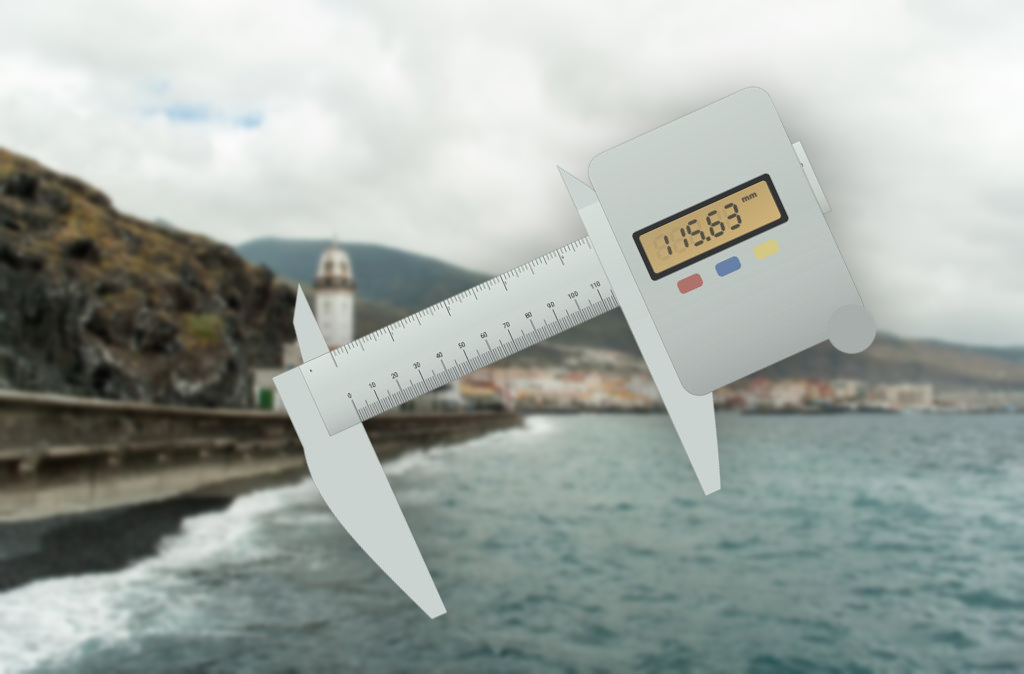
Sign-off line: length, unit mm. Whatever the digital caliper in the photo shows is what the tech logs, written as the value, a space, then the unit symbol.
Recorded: 115.63 mm
